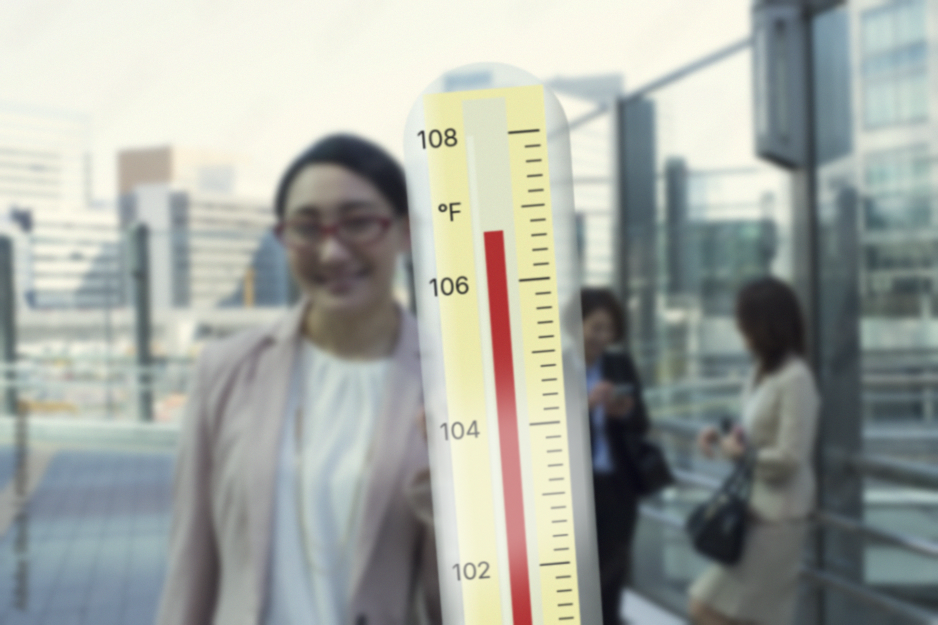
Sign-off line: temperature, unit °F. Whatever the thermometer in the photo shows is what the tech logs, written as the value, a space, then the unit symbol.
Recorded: 106.7 °F
